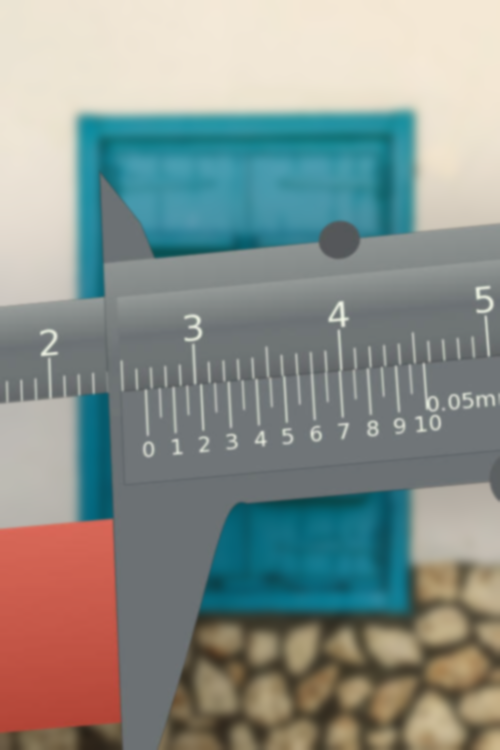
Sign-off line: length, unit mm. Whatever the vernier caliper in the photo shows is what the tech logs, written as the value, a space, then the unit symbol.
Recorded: 26.6 mm
